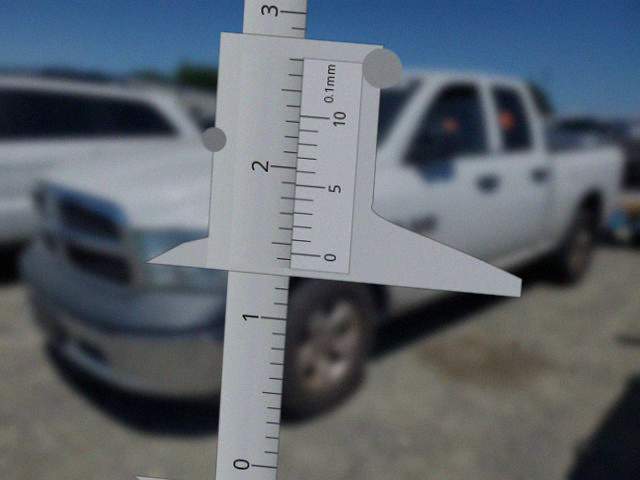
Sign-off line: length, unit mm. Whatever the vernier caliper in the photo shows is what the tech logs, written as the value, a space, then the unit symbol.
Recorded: 14.4 mm
